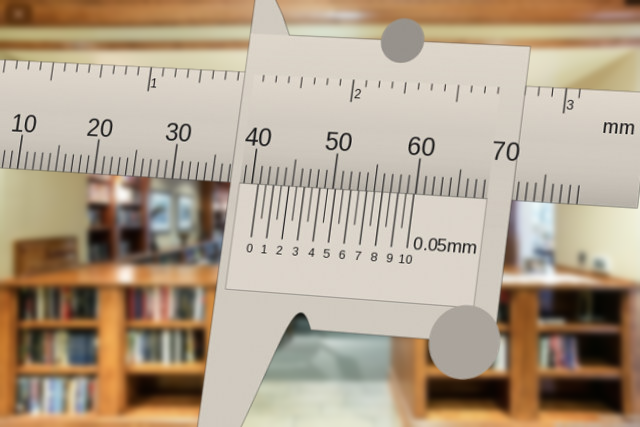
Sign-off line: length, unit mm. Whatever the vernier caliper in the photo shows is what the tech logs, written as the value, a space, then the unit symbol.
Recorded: 40.8 mm
